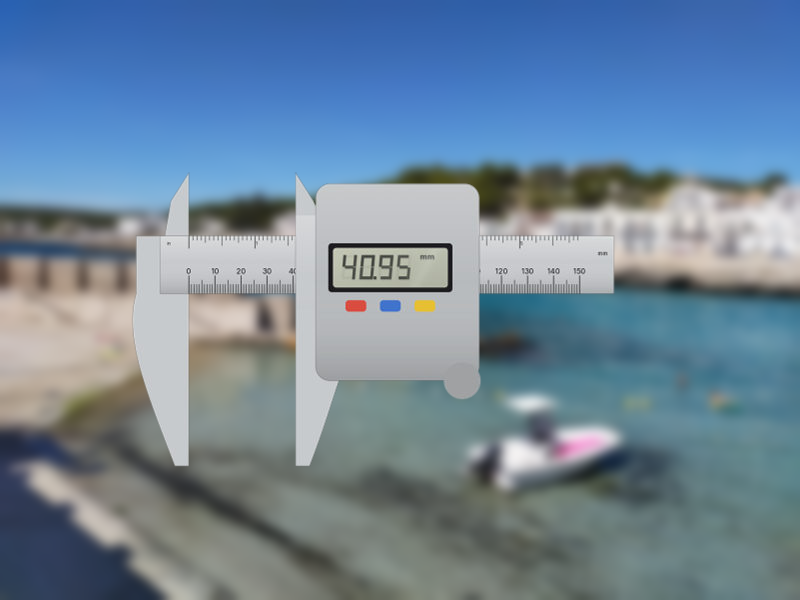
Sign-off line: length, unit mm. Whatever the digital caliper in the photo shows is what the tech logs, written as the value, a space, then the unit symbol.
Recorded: 40.95 mm
